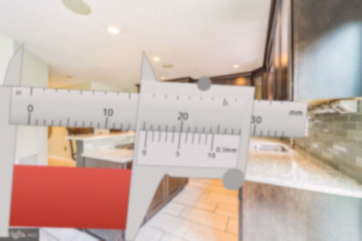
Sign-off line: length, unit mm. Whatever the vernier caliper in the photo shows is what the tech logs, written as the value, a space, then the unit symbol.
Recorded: 15.4 mm
